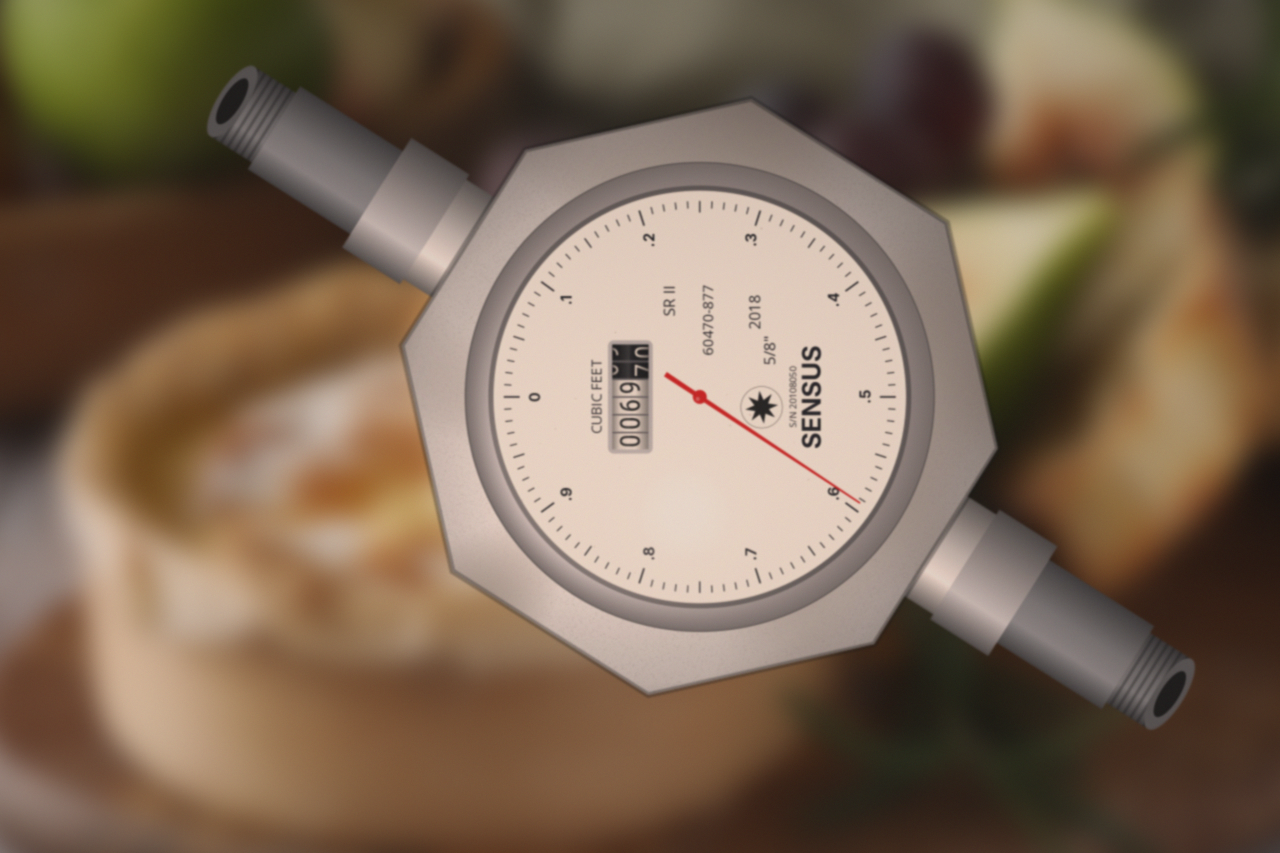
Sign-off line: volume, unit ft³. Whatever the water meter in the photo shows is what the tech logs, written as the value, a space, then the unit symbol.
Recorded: 6969.59 ft³
